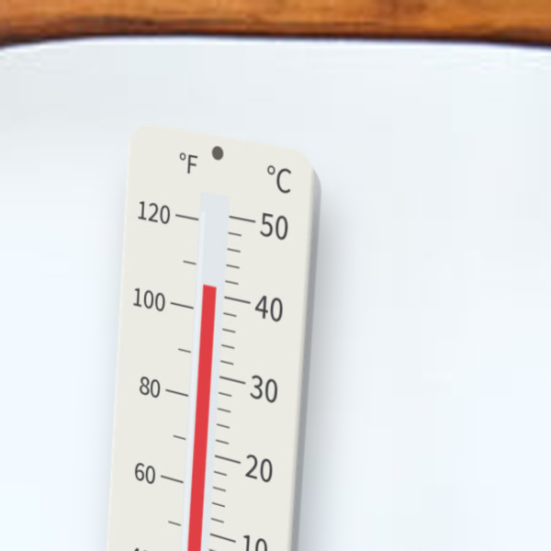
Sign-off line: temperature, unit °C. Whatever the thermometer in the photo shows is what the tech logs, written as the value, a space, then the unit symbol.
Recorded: 41 °C
